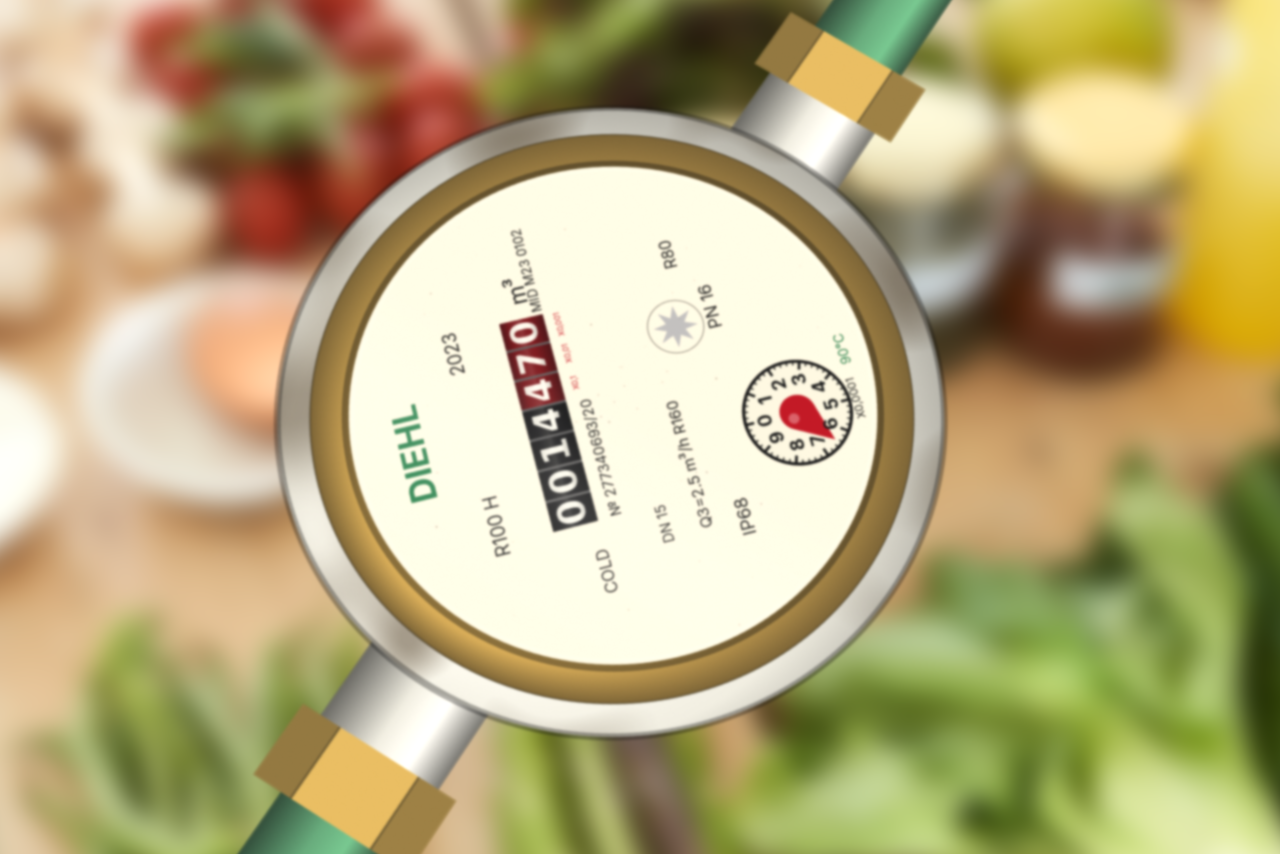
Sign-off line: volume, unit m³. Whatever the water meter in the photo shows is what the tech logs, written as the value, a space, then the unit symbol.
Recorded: 14.4706 m³
